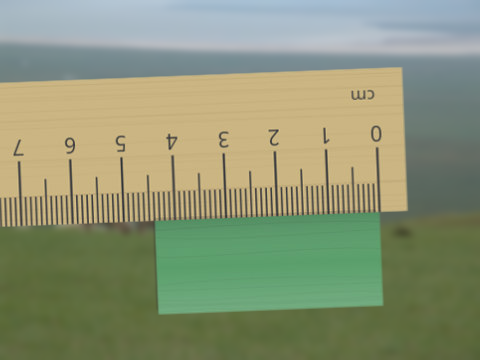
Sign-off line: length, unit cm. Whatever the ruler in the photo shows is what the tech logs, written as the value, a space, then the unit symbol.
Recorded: 4.4 cm
